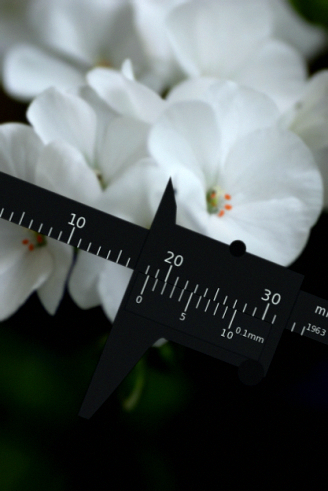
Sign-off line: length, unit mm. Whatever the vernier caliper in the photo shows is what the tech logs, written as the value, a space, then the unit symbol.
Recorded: 18.3 mm
